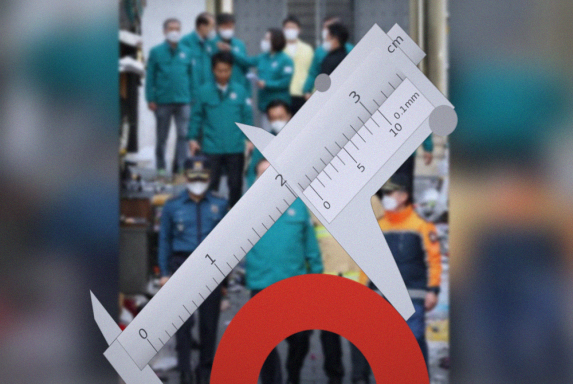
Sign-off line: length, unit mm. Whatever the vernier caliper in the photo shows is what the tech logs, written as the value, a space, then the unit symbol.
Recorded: 21.7 mm
